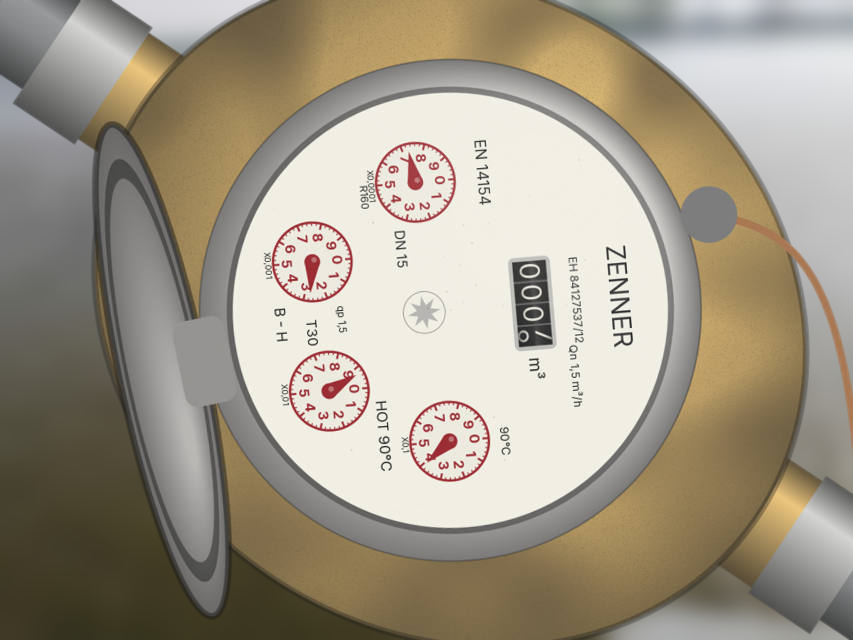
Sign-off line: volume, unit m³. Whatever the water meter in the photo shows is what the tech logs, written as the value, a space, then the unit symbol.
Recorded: 7.3927 m³
